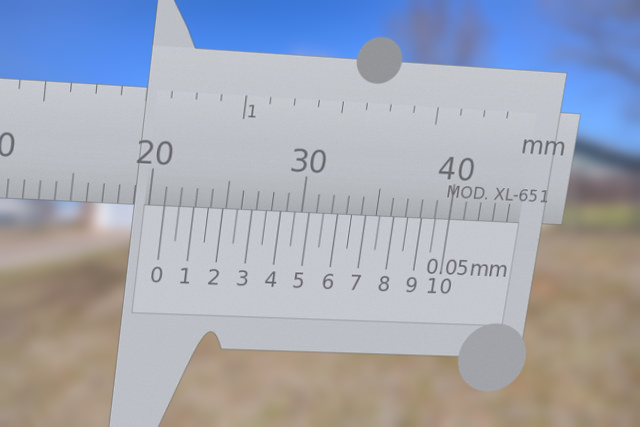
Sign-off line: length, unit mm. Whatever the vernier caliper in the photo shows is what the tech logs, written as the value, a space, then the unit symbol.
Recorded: 21.0 mm
